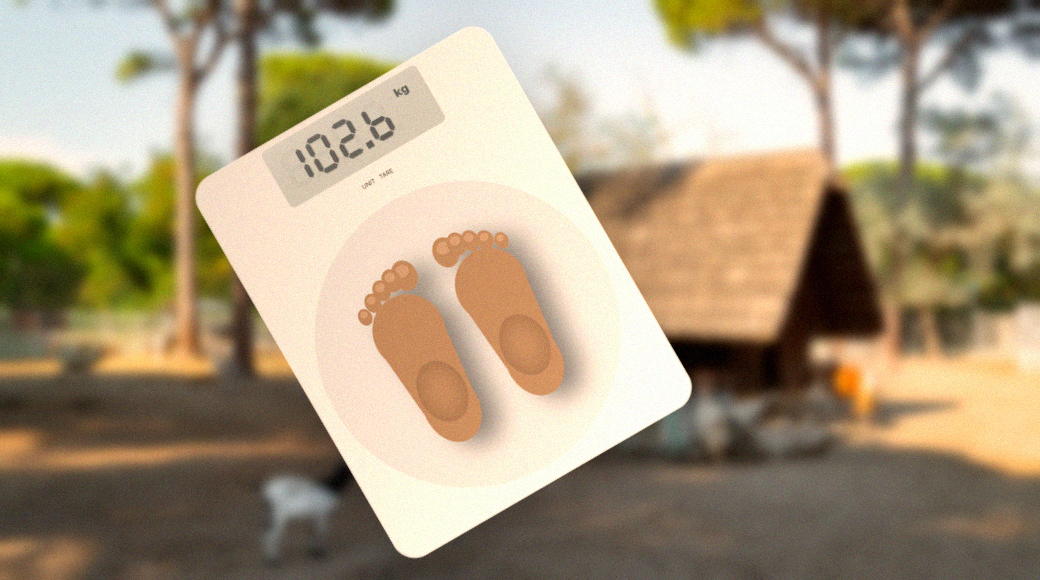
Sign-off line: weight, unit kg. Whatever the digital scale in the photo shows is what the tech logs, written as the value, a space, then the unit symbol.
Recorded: 102.6 kg
